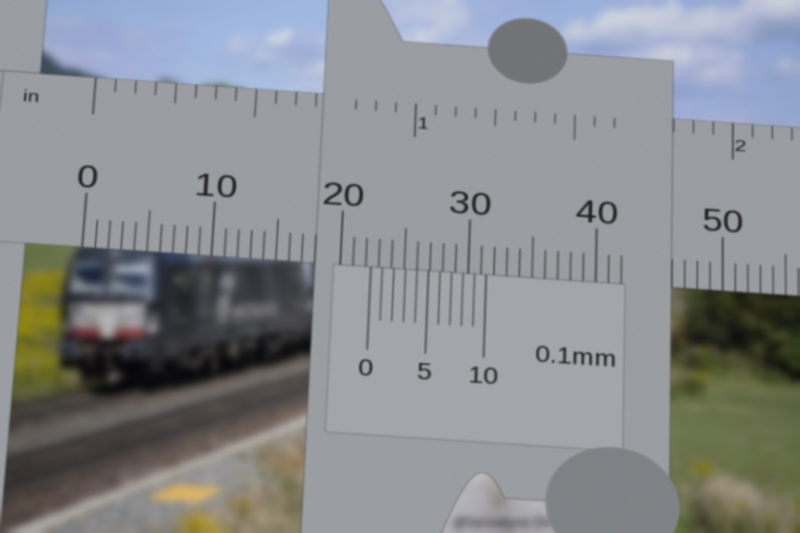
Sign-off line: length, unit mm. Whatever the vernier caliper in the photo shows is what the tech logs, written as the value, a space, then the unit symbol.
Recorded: 22.4 mm
